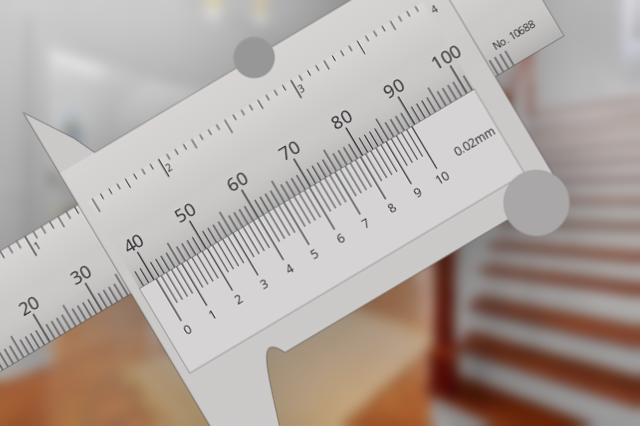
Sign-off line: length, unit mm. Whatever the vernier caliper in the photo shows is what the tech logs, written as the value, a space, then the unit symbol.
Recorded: 40.4 mm
